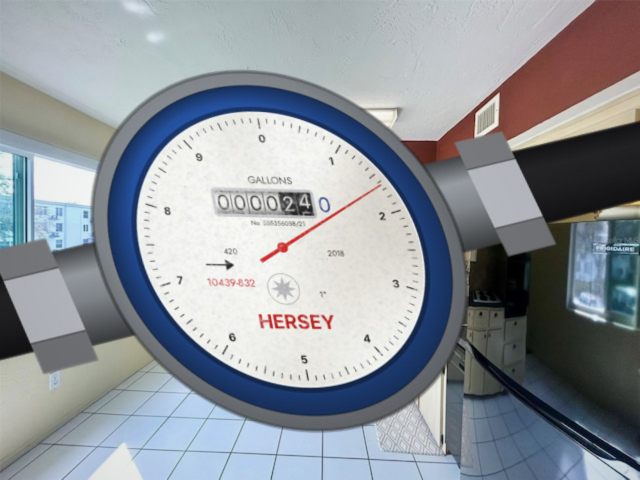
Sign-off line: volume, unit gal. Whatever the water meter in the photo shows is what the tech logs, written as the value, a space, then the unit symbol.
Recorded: 241.6 gal
